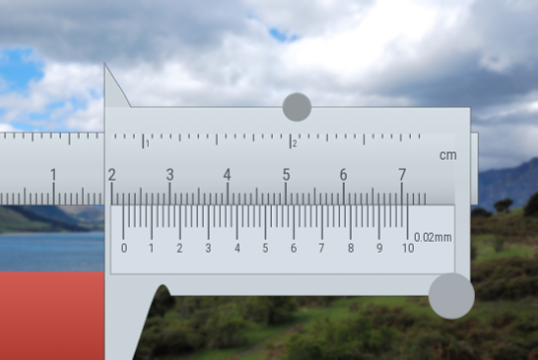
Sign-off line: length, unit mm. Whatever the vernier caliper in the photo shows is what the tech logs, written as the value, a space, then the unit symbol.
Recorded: 22.0 mm
